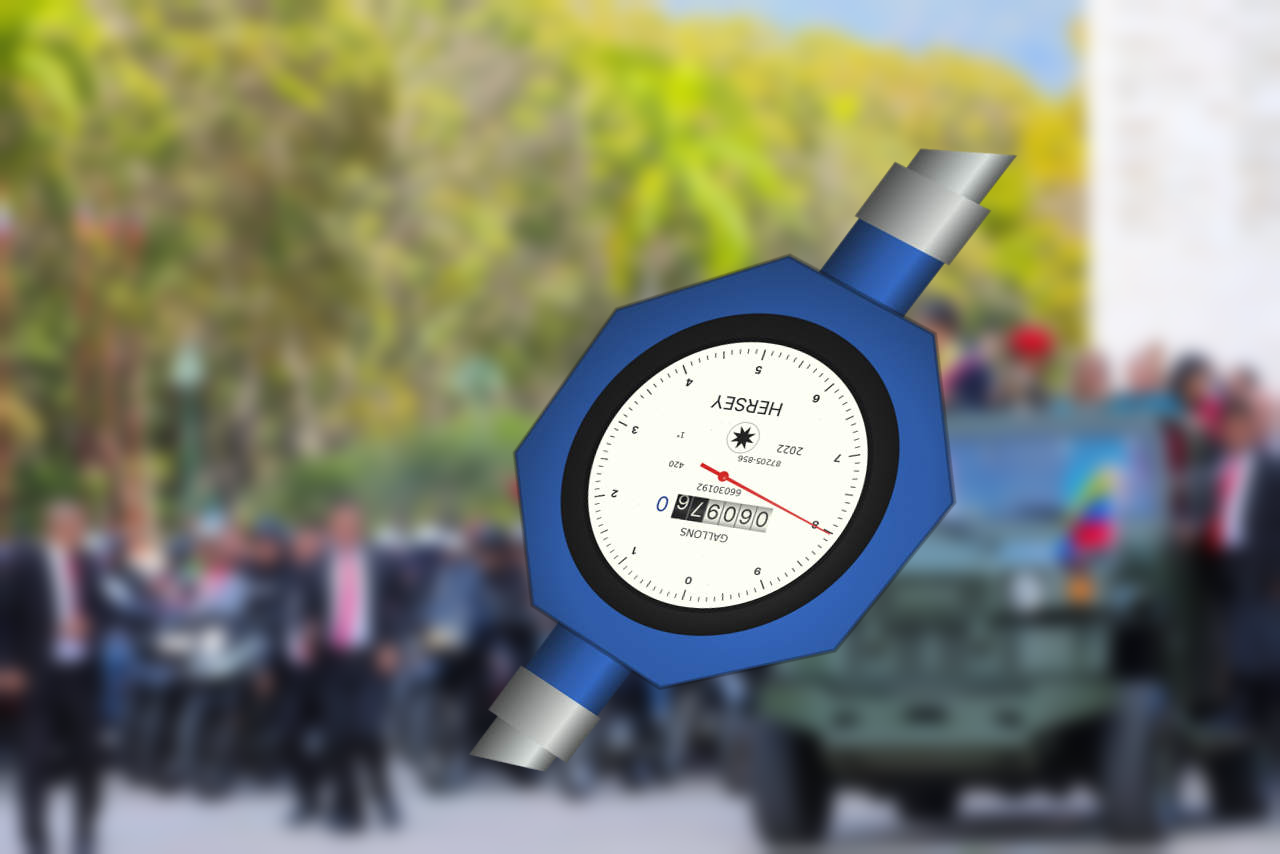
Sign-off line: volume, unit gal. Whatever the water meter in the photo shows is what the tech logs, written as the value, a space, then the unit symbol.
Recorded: 609758.0 gal
